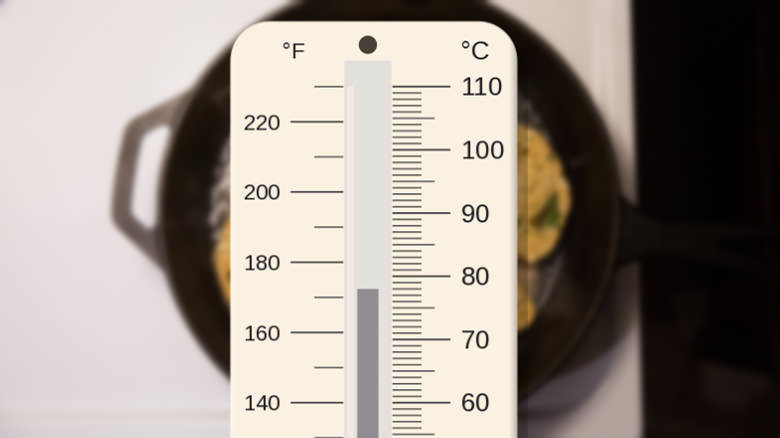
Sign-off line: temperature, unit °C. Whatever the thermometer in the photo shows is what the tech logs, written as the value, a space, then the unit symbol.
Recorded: 78 °C
